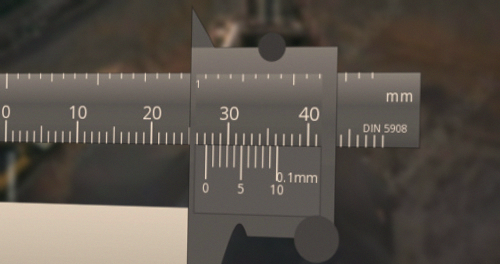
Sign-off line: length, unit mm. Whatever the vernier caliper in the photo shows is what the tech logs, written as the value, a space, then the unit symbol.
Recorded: 27.2 mm
